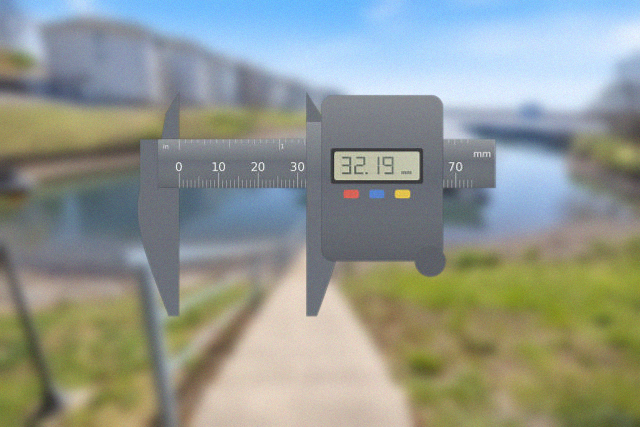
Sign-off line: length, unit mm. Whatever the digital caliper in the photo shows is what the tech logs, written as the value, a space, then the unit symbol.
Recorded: 32.19 mm
